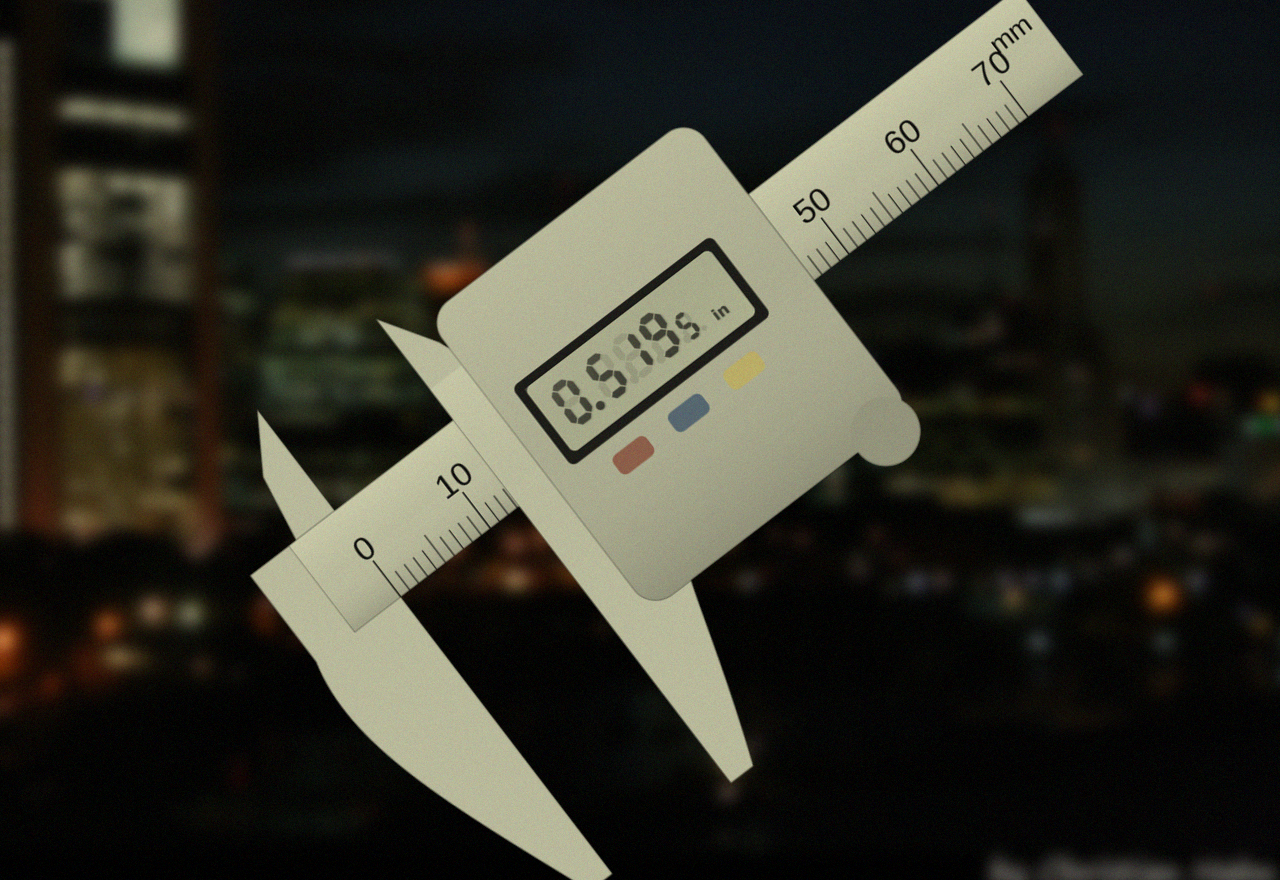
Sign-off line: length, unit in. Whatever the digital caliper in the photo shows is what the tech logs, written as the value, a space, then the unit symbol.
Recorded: 0.5195 in
